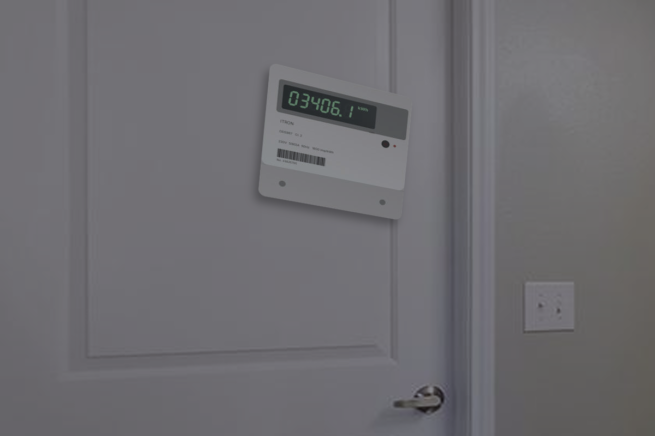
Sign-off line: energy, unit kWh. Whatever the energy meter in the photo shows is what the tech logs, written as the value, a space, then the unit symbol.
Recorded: 3406.1 kWh
